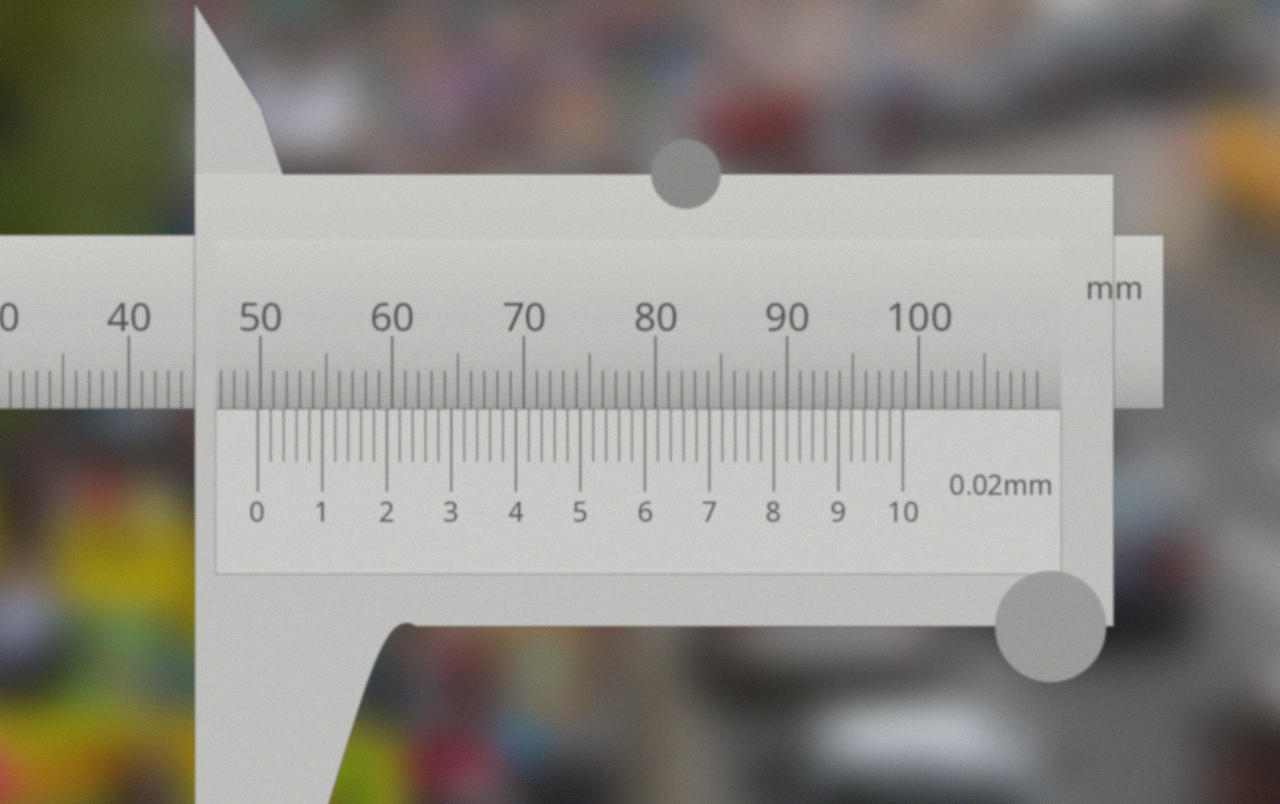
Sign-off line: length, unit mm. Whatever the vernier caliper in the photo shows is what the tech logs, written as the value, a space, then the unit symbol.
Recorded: 49.8 mm
